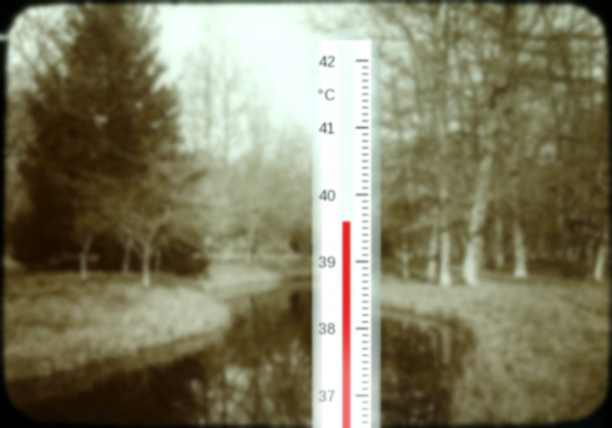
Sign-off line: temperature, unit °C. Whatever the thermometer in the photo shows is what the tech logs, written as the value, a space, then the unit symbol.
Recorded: 39.6 °C
